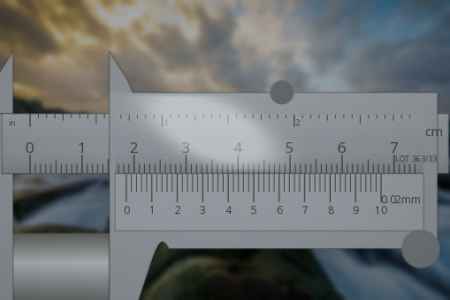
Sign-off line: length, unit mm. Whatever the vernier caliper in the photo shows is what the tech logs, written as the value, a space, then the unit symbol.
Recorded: 18.5 mm
